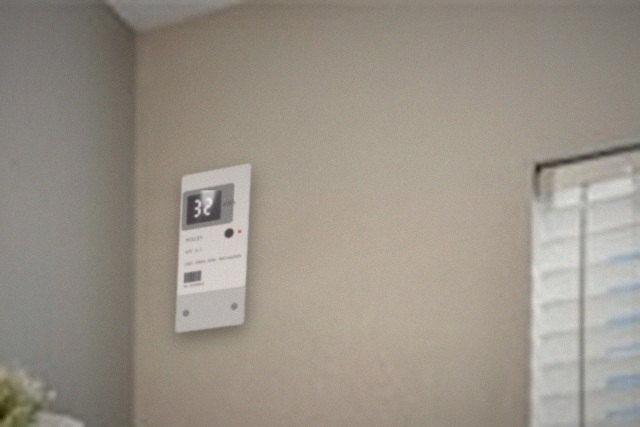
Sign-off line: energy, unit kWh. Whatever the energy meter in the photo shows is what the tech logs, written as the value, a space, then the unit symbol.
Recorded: 32 kWh
